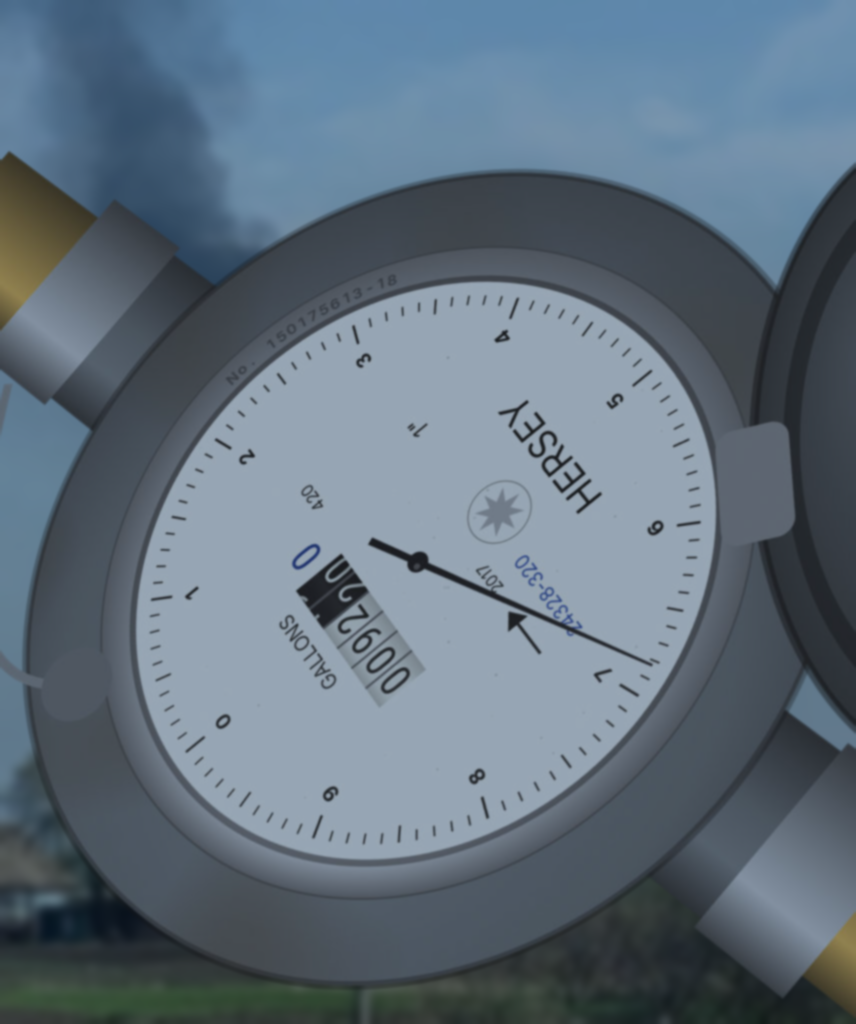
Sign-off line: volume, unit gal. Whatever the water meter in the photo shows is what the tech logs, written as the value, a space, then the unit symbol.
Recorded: 92196.8 gal
